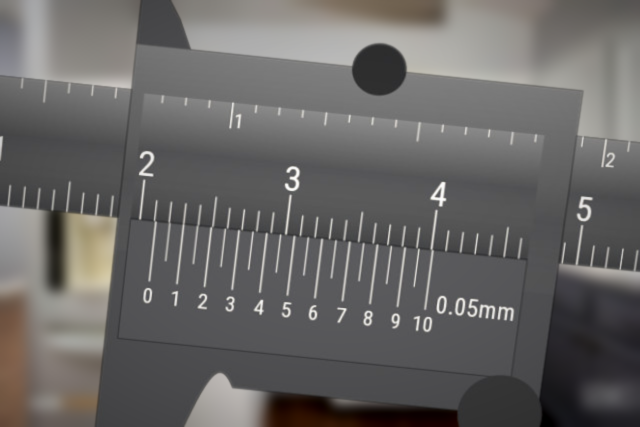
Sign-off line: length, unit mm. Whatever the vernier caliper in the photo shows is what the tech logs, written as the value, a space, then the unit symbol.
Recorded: 21.1 mm
